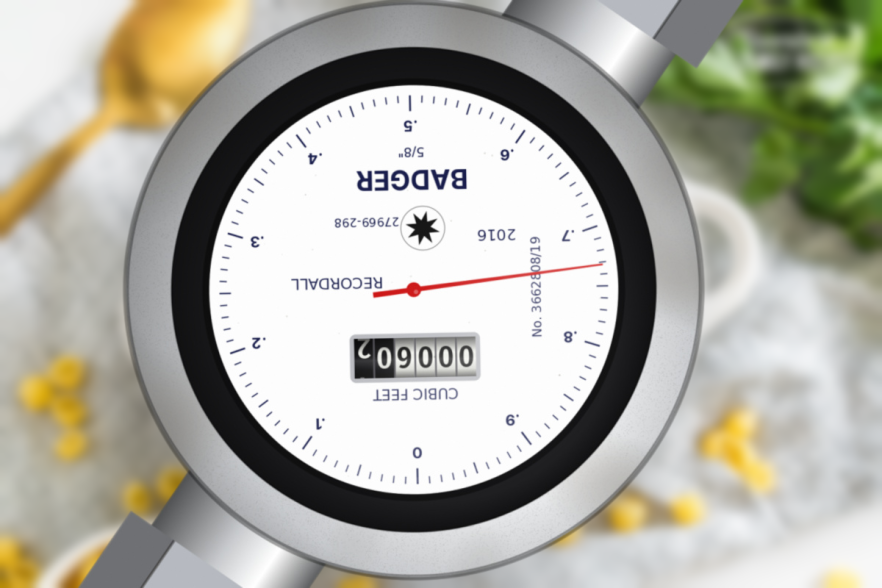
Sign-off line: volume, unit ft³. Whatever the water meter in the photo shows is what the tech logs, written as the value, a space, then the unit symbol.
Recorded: 601.73 ft³
